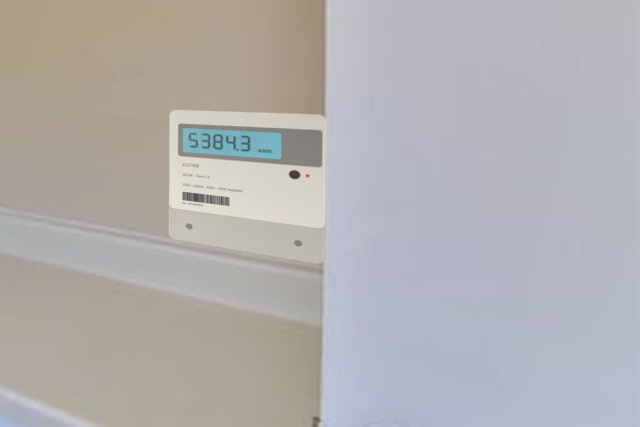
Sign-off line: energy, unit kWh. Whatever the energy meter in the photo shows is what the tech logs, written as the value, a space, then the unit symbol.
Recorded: 5384.3 kWh
